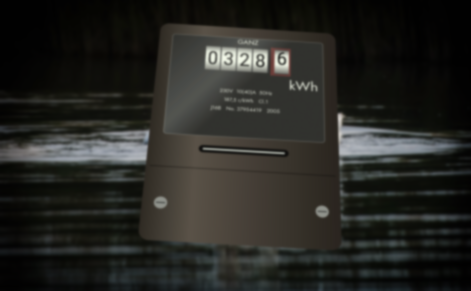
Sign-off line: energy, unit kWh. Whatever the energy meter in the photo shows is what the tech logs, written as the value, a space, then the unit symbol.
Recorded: 328.6 kWh
